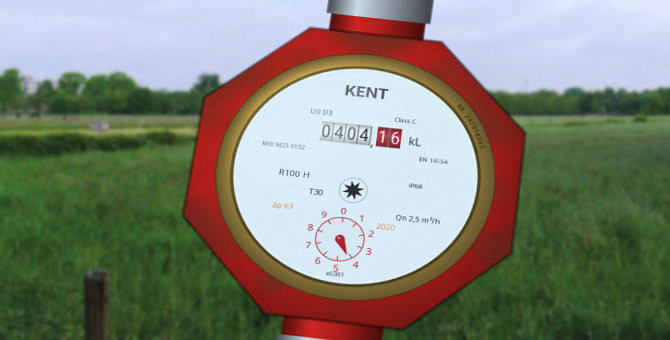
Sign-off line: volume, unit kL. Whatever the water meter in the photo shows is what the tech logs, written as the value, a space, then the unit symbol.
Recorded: 404.164 kL
